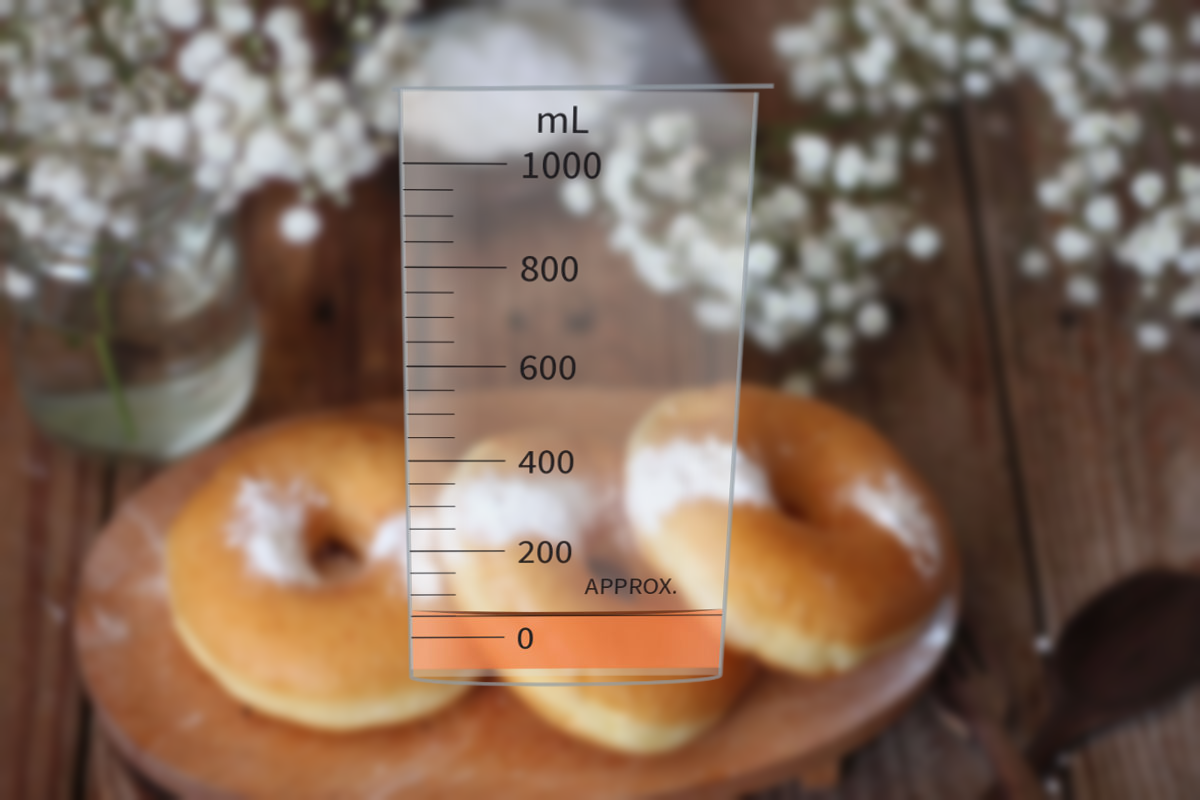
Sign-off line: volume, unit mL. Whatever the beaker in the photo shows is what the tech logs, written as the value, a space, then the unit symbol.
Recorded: 50 mL
